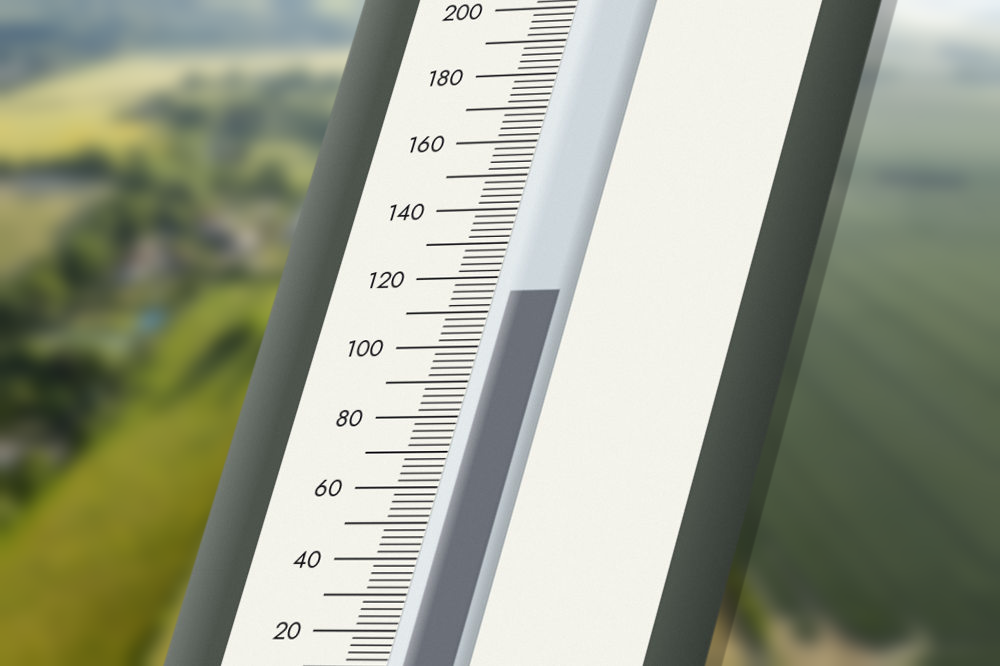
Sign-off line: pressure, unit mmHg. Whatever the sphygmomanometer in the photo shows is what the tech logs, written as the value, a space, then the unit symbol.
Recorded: 116 mmHg
